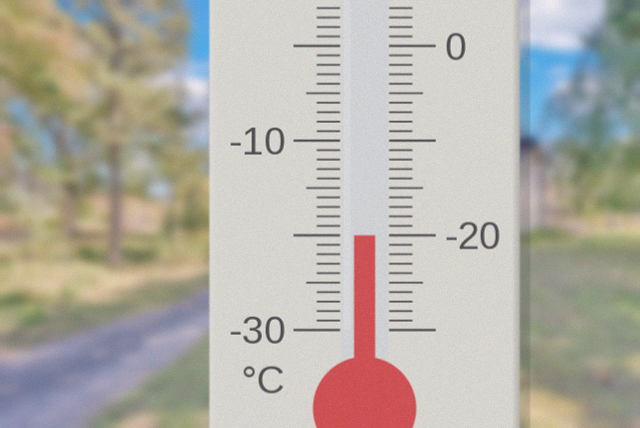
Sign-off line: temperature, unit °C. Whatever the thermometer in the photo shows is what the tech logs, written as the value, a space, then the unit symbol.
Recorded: -20 °C
